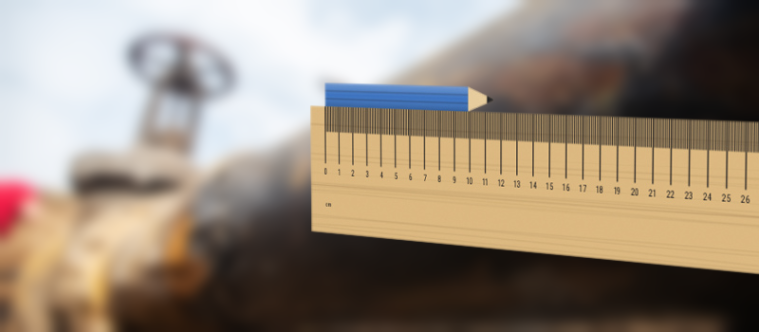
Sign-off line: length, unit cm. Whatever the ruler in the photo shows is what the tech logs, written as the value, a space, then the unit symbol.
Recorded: 11.5 cm
